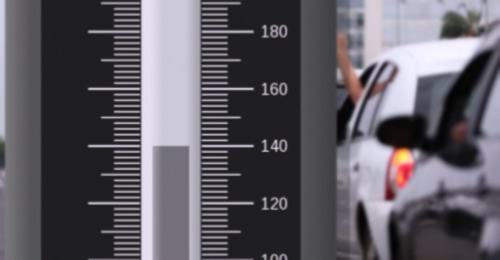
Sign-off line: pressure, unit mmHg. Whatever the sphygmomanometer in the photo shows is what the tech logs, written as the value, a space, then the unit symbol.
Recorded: 140 mmHg
